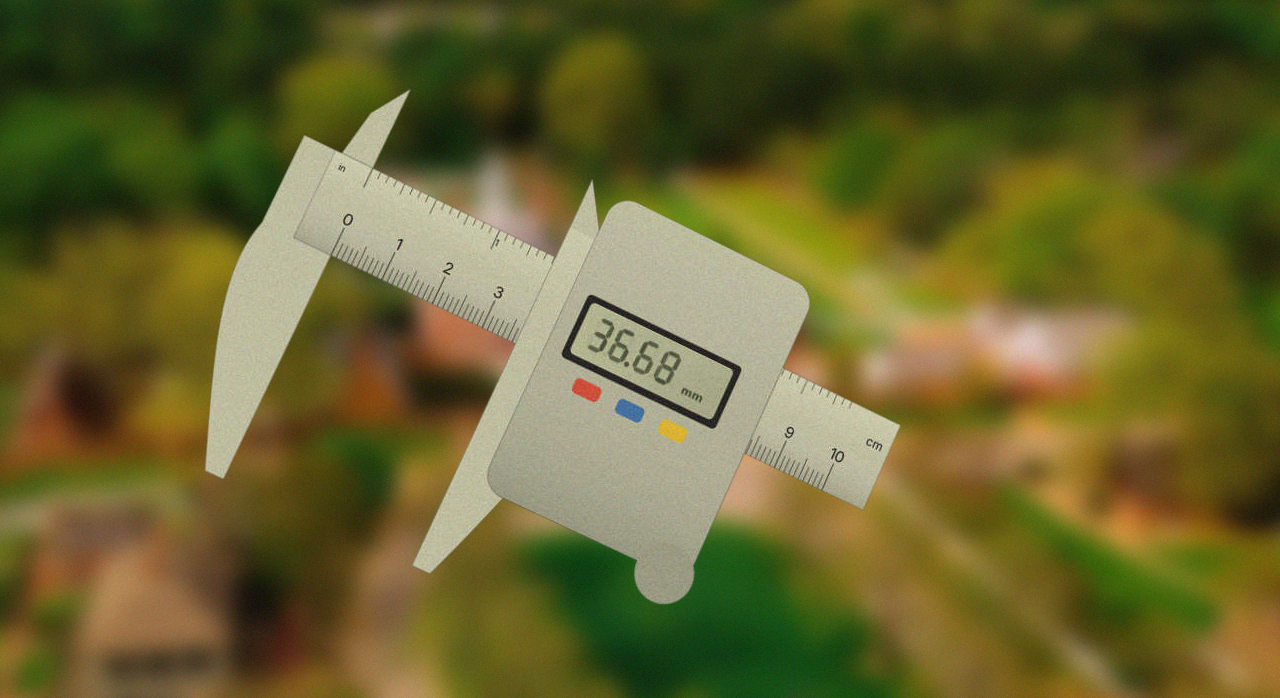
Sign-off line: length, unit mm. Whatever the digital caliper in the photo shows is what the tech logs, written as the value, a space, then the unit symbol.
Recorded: 36.68 mm
